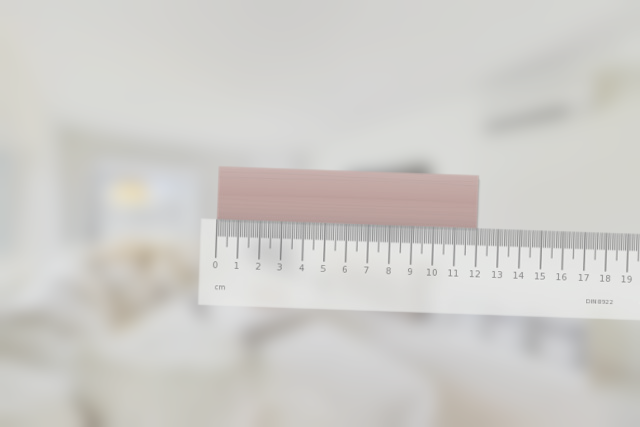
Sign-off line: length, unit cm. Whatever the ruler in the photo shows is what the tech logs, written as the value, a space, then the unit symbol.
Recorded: 12 cm
